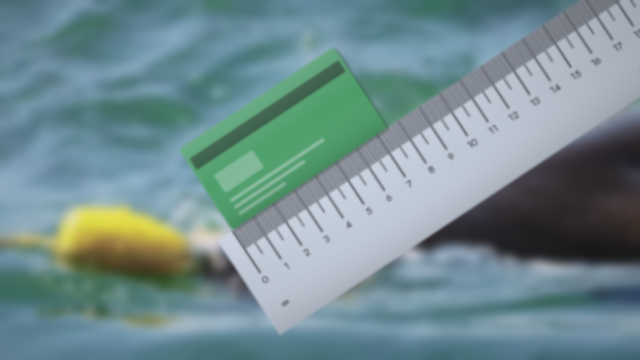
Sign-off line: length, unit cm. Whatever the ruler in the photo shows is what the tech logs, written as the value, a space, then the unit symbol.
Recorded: 7.5 cm
